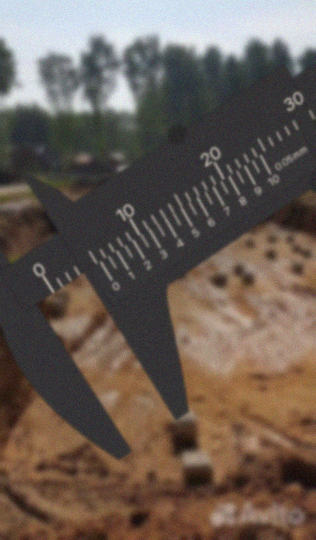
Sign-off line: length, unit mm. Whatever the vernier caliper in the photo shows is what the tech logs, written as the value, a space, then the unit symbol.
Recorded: 5.4 mm
